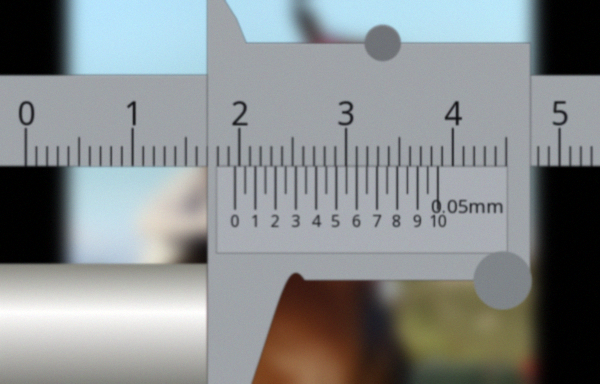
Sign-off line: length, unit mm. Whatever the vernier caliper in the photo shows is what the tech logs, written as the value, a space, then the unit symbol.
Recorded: 19.6 mm
